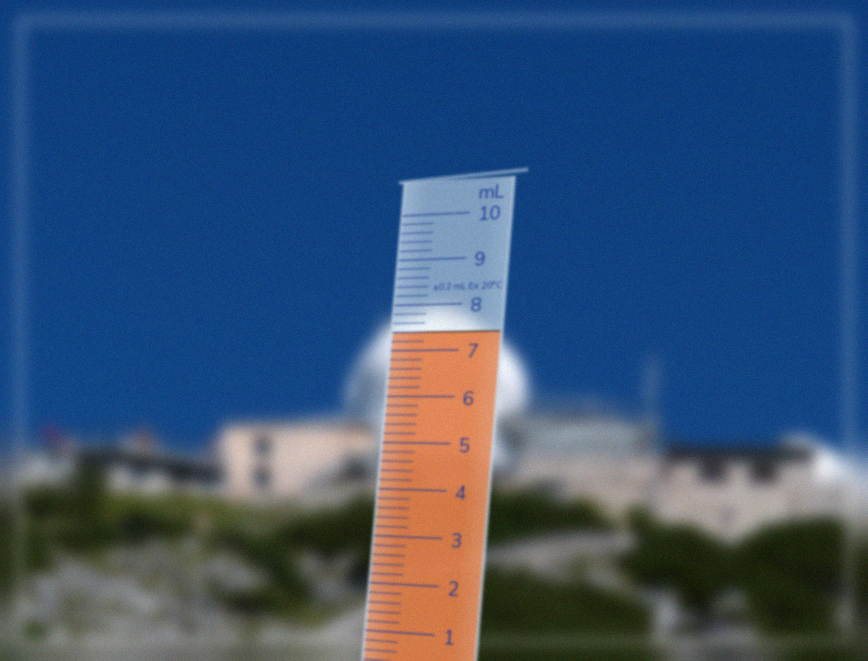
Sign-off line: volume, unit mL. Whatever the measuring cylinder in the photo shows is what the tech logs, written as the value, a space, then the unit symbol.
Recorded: 7.4 mL
